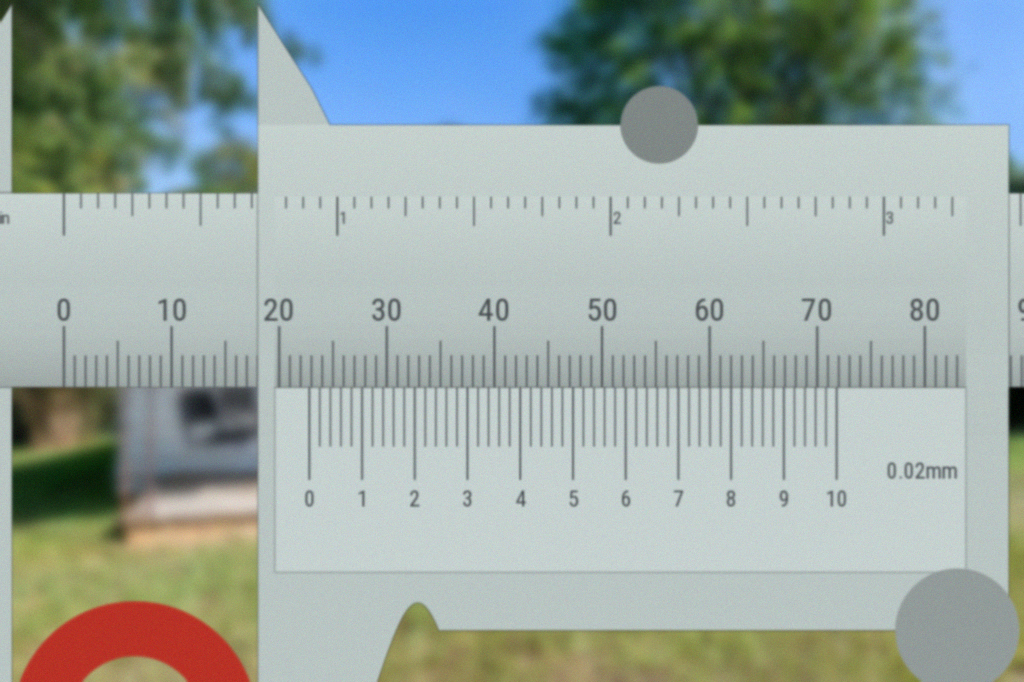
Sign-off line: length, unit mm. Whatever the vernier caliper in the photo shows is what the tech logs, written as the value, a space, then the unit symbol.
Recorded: 22.8 mm
